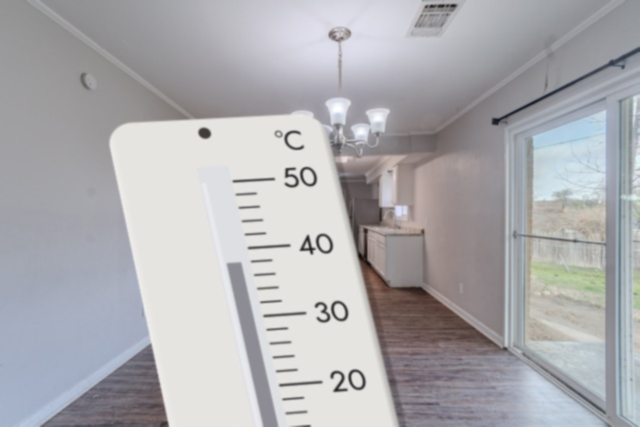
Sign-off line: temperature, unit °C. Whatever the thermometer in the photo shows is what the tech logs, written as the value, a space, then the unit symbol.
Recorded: 38 °C
